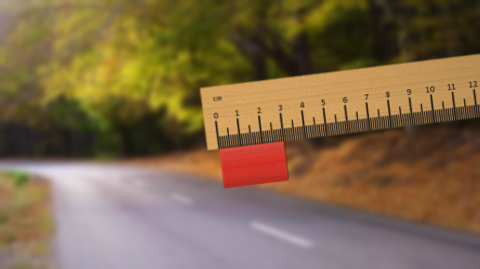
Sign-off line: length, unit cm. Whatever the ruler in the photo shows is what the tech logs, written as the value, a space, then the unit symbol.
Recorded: 3 cm
